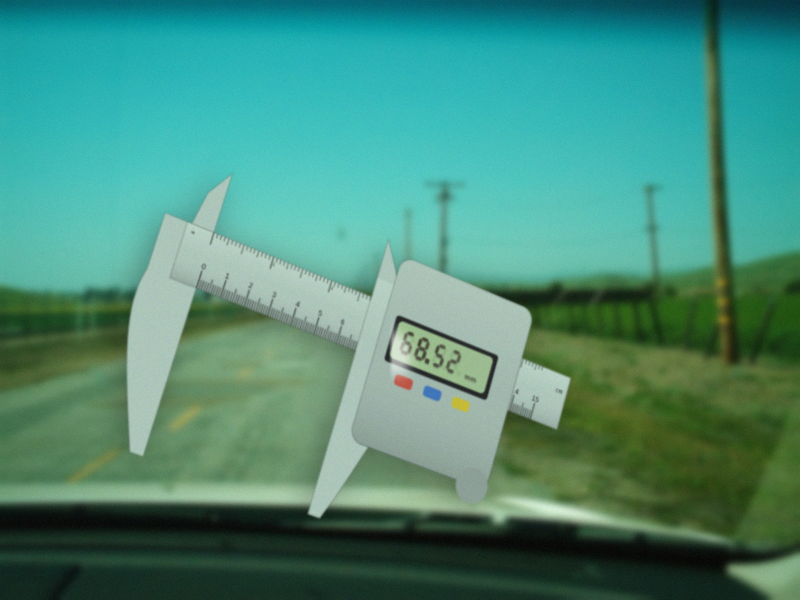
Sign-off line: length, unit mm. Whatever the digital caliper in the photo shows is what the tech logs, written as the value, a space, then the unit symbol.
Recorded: 68.52 mm
